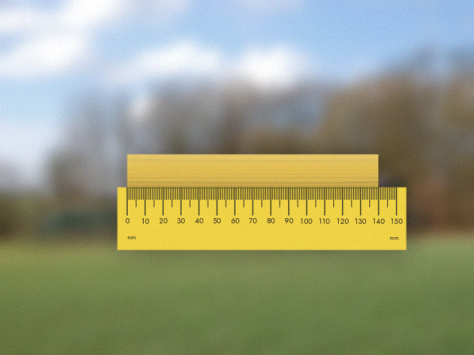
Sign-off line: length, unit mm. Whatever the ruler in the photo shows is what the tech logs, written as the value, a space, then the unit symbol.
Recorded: 140 mm
